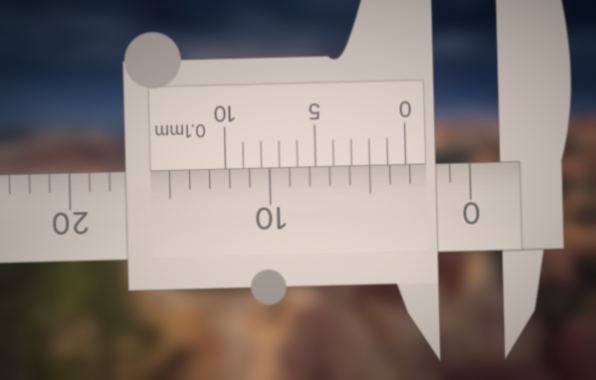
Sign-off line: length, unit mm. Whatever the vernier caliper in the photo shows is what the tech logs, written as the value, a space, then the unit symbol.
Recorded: 3.2 mm
